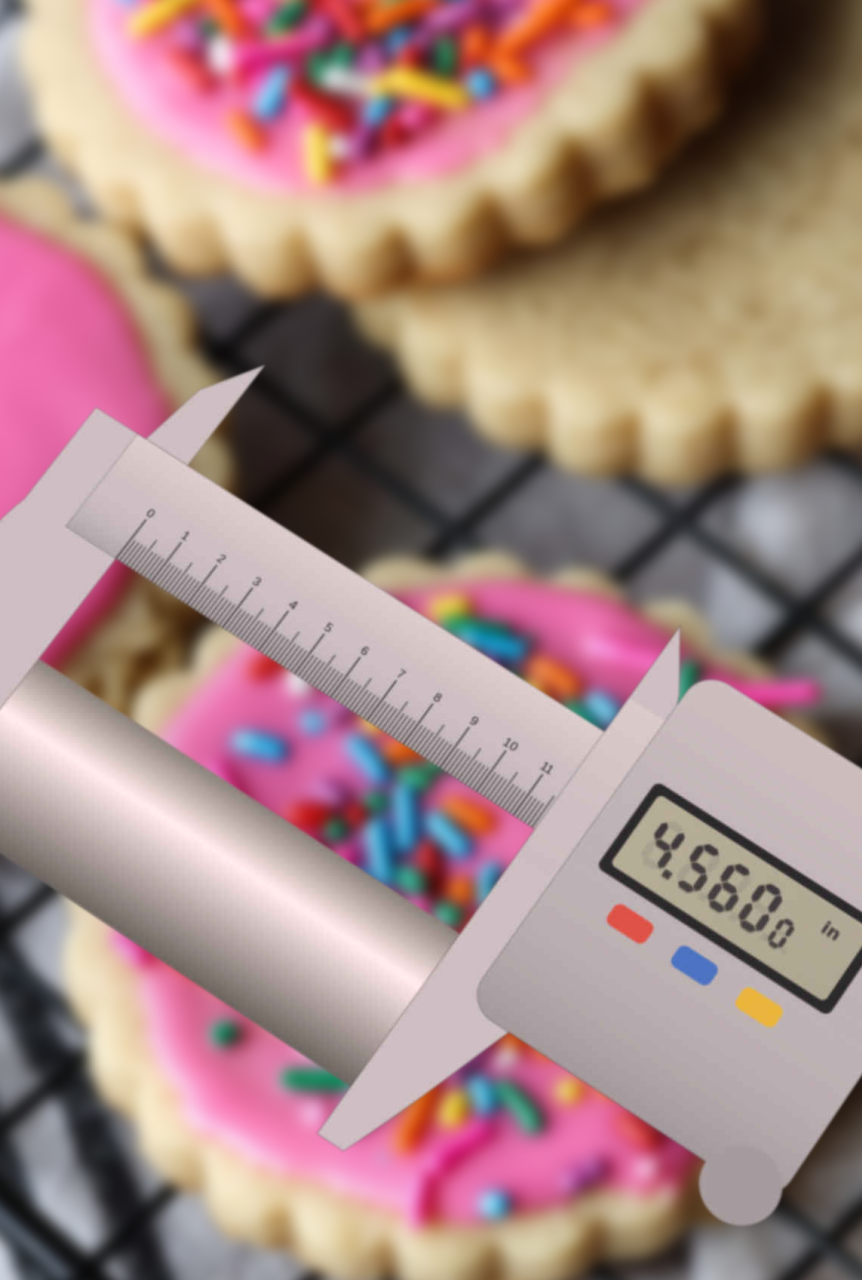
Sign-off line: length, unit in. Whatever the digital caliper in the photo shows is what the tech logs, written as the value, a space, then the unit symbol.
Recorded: 4.5600 in
